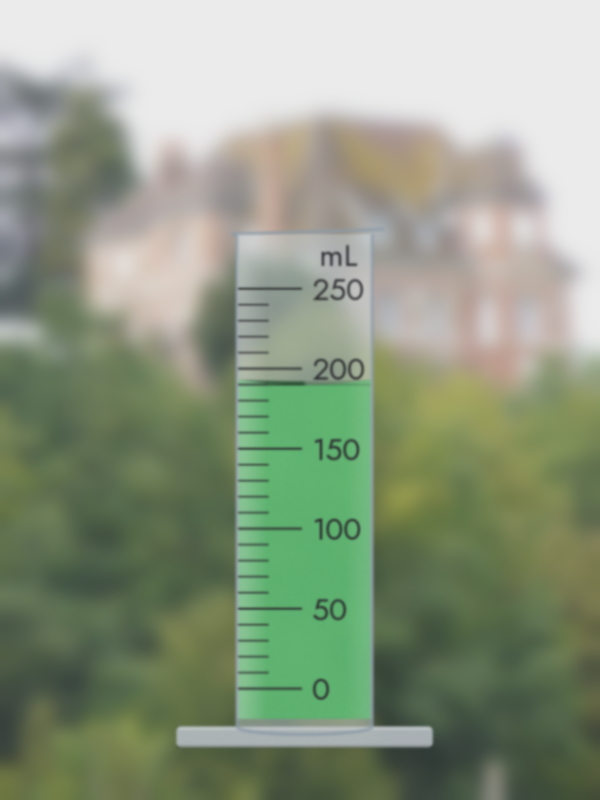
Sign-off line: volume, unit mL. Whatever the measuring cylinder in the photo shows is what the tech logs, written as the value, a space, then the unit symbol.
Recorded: 190 mL
